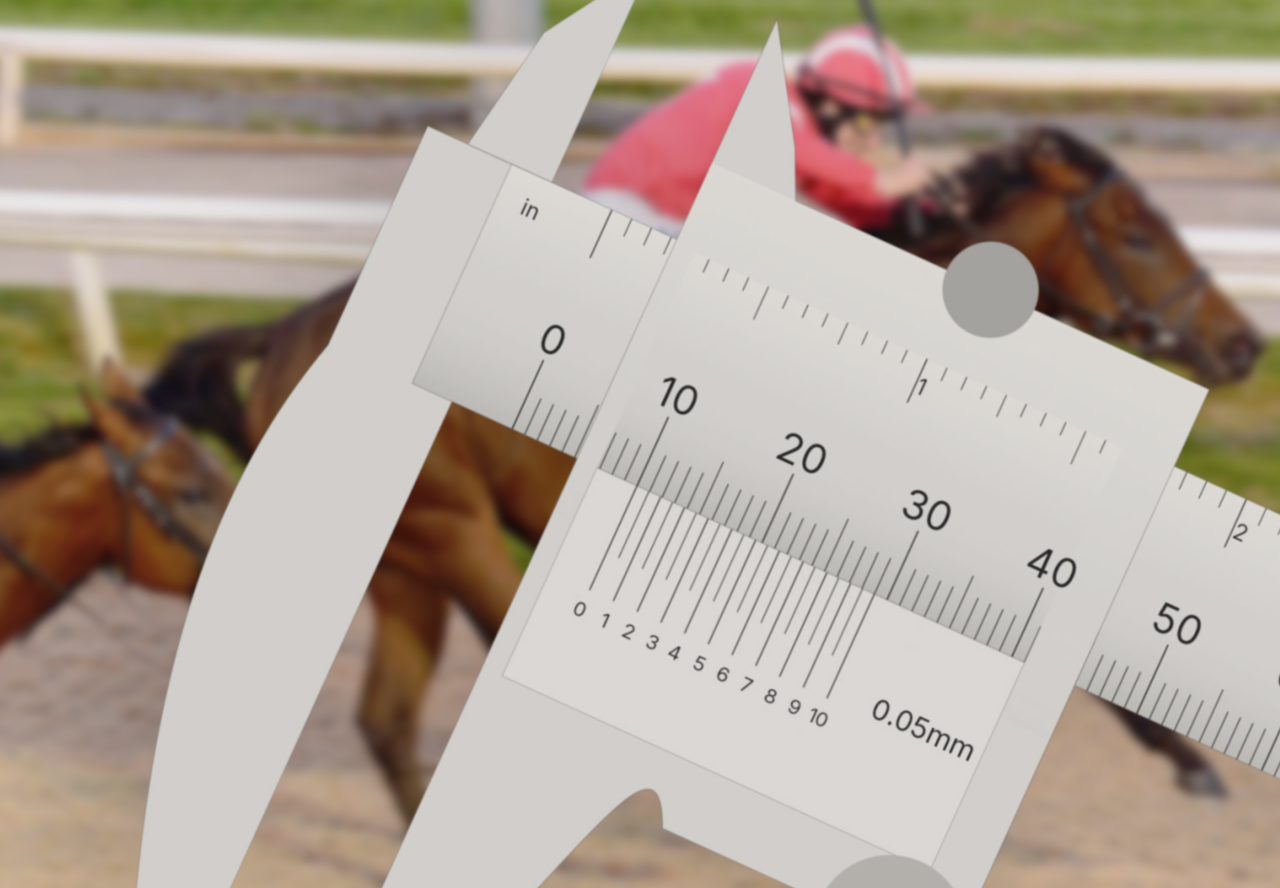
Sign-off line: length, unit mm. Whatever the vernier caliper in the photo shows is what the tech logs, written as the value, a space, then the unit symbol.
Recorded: 10.0 mm
